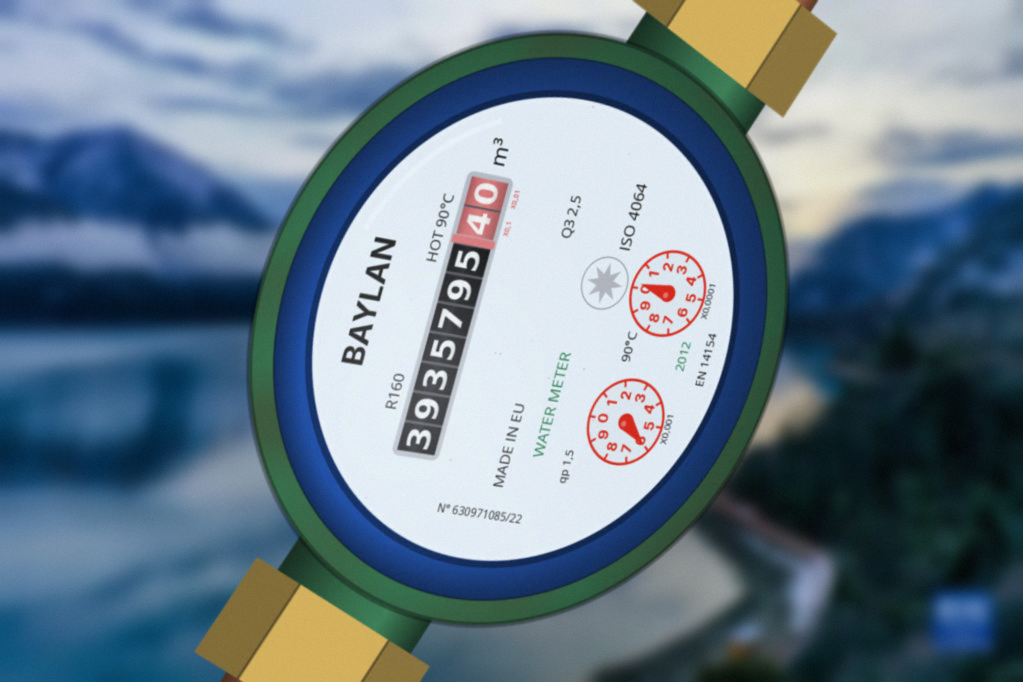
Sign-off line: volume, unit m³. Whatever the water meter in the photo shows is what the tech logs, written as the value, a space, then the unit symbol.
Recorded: 3935795.4060 m³
